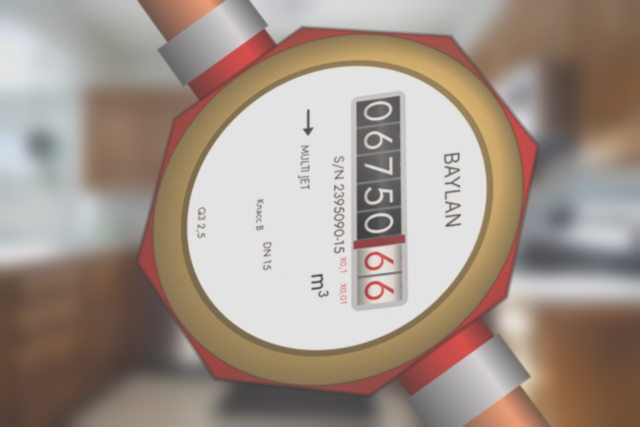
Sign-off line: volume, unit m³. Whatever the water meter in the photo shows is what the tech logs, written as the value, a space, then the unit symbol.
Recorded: 6750.66 m³
